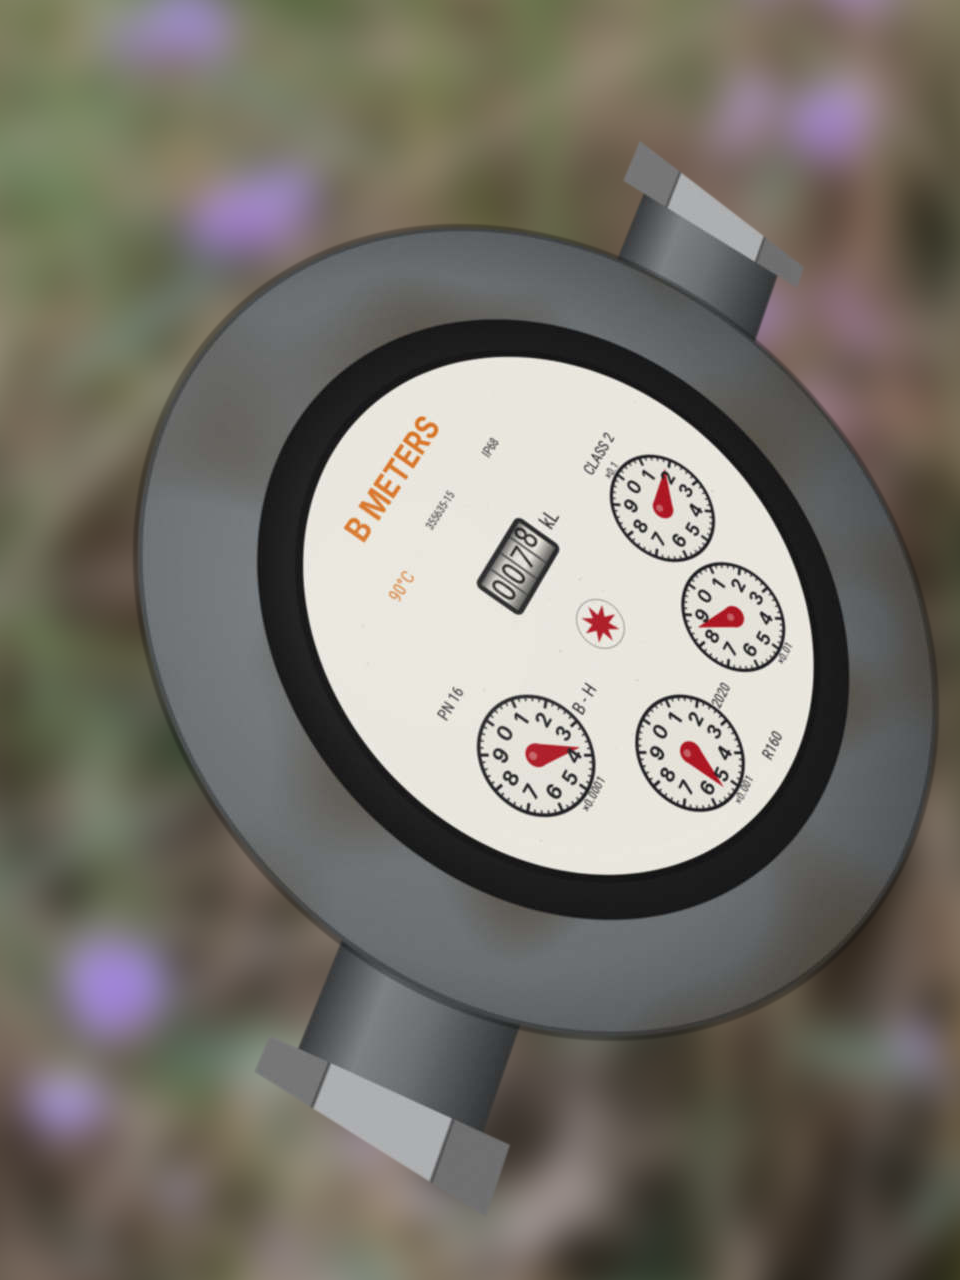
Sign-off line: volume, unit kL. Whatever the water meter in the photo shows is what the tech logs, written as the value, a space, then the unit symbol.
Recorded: 78.1853 kL
